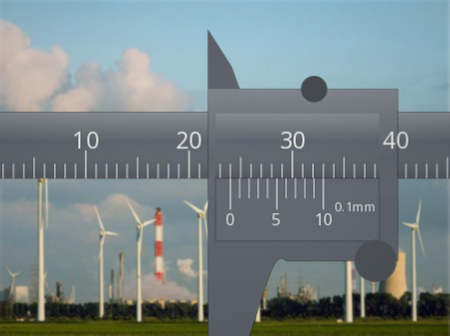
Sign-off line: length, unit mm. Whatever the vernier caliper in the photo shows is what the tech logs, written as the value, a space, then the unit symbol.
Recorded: 24.0 mm
